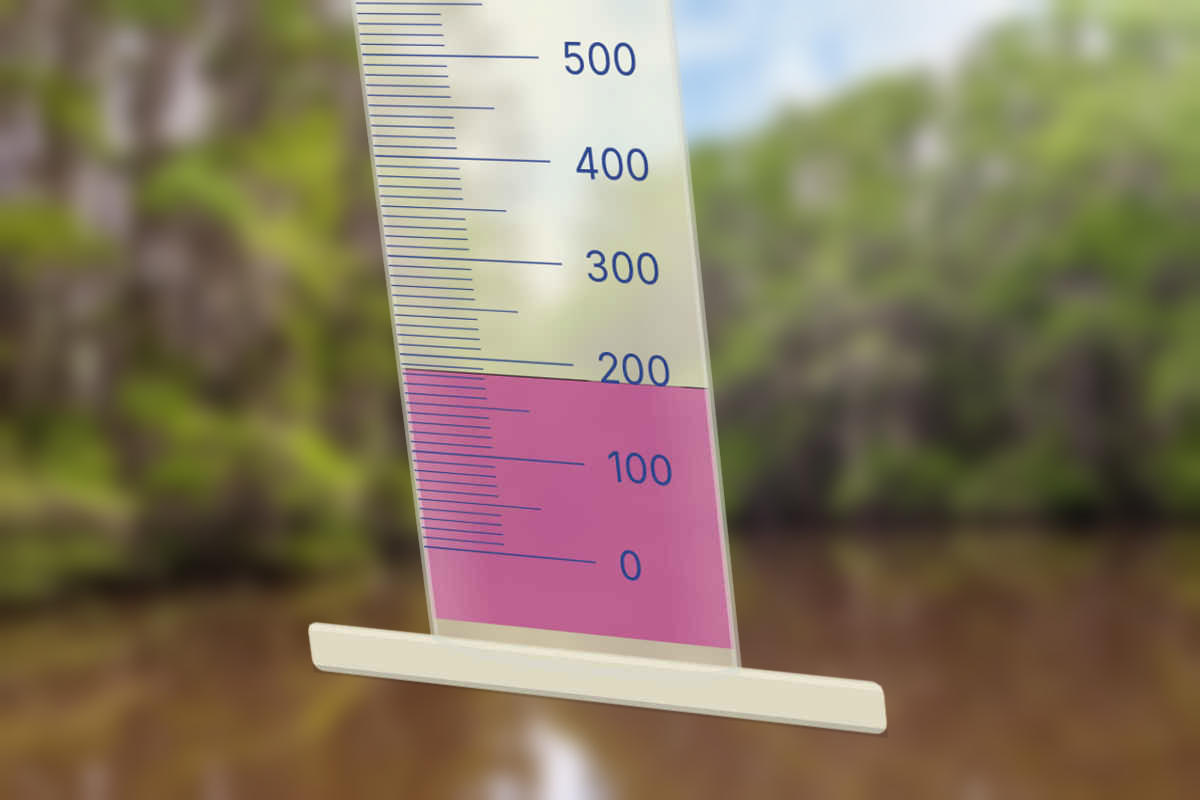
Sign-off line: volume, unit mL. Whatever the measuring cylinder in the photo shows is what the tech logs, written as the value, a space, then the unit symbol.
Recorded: 185 mL
